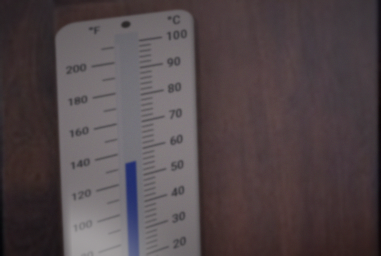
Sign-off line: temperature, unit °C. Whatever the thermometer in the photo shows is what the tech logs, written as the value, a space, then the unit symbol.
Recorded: 56 °C
